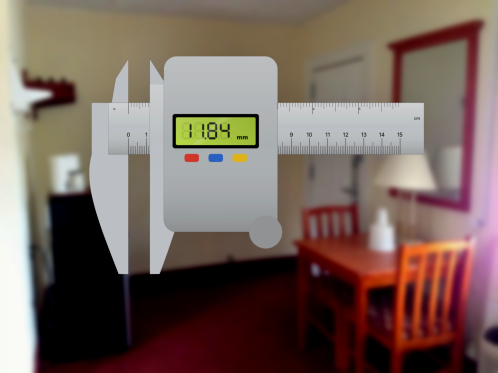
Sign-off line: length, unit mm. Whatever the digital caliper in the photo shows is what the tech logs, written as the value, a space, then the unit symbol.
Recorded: 11.84 mm
